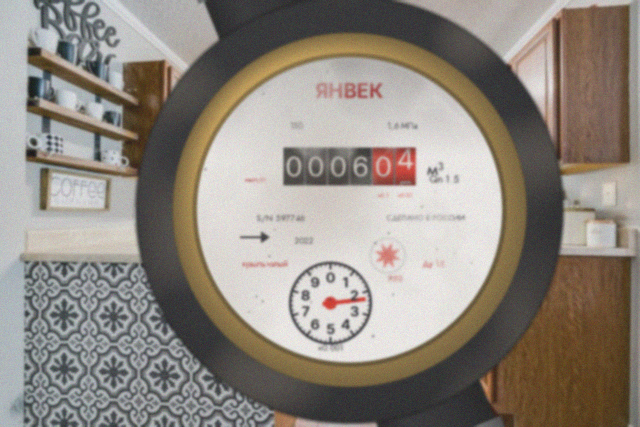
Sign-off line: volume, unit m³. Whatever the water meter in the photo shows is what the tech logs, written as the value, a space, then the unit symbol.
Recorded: 6.042 m³
